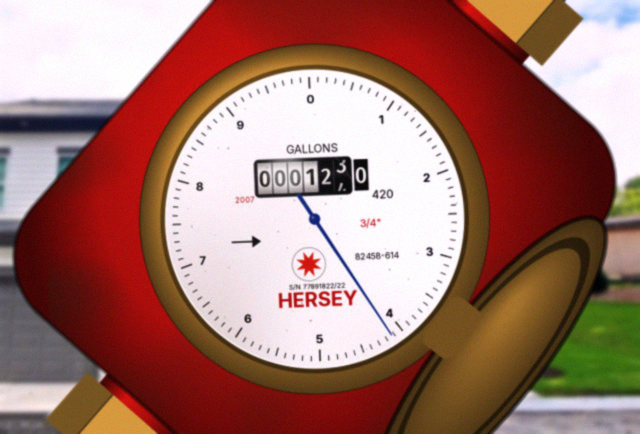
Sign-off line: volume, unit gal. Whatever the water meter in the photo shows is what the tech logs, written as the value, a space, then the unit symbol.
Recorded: 1234.1 gal
